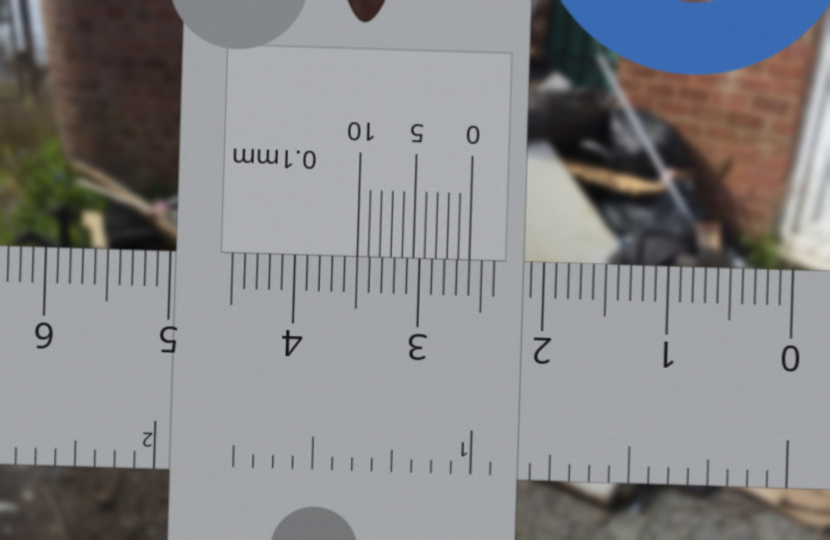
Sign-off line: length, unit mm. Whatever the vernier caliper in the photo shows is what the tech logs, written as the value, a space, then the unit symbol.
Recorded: 26.0 mm
